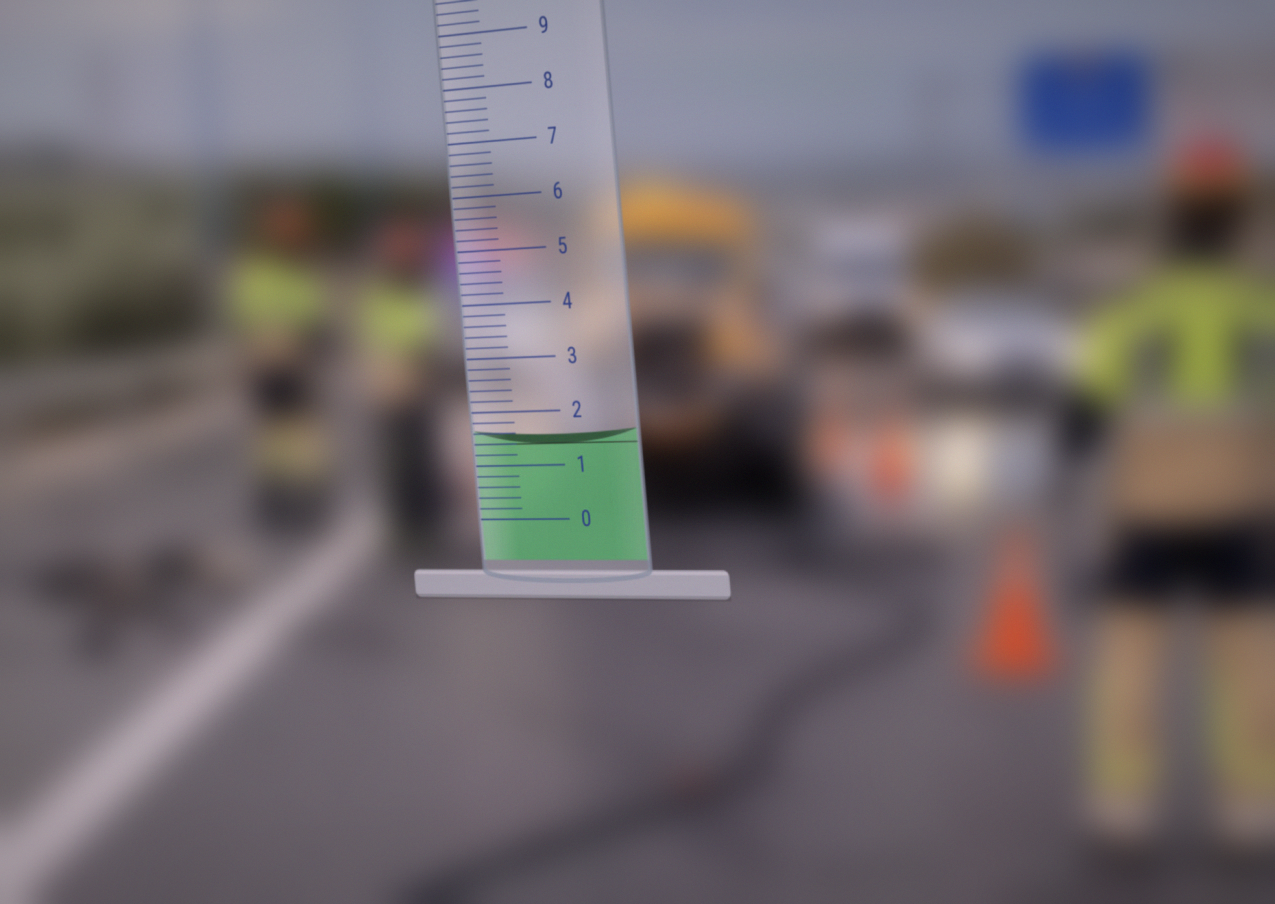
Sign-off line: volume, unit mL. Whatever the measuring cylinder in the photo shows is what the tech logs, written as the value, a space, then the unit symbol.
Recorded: 1.4 mL
